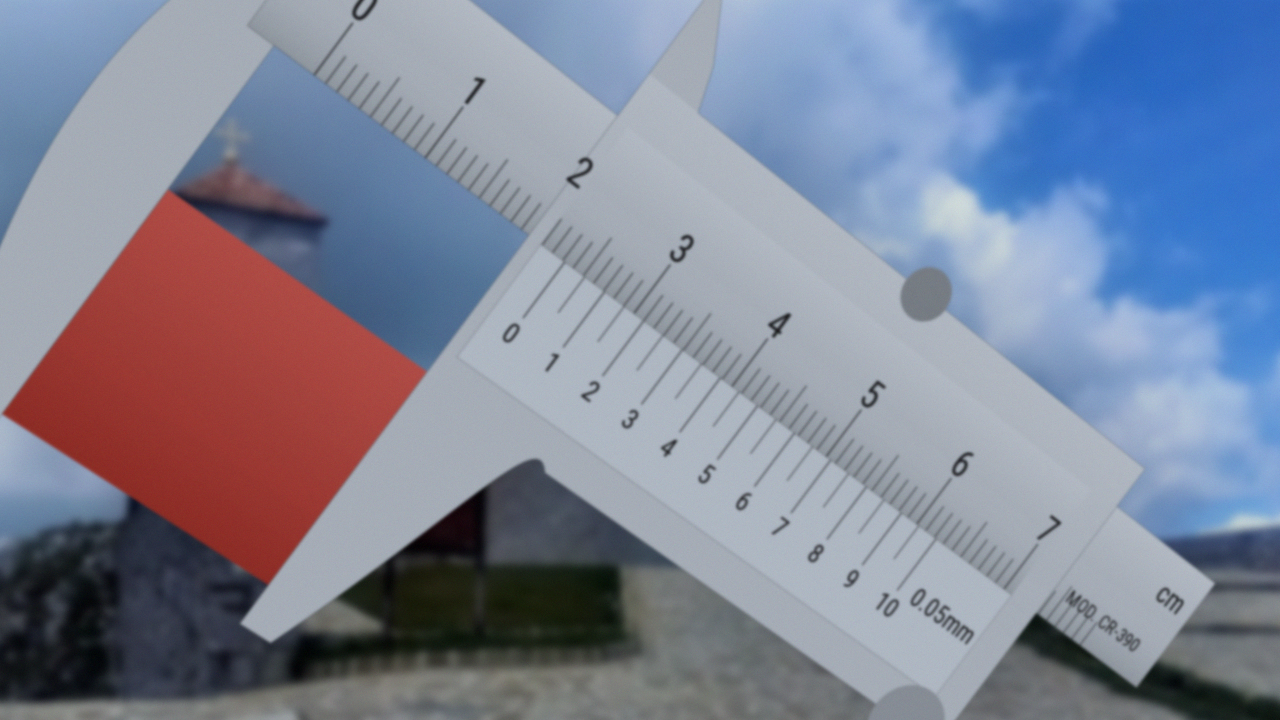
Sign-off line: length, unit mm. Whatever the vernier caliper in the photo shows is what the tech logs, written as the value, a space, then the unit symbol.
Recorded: 23.2 mm
